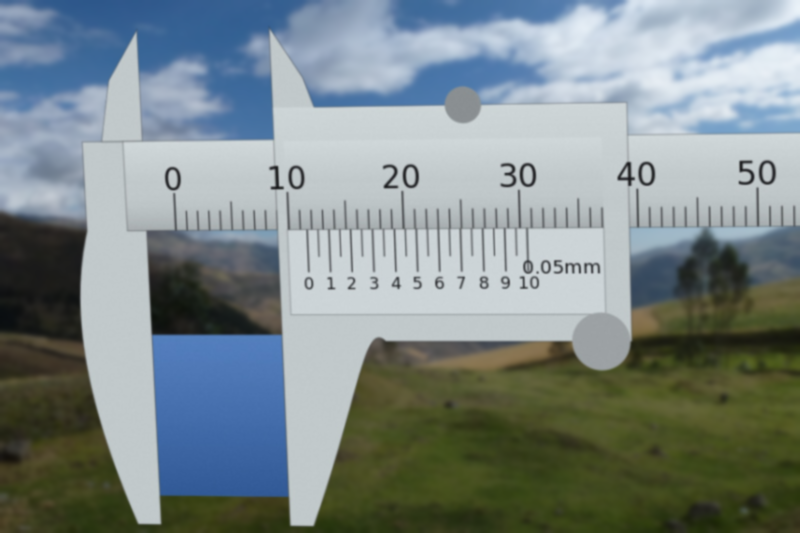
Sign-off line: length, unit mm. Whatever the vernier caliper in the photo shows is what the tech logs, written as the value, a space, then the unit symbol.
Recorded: 11.6 mm
